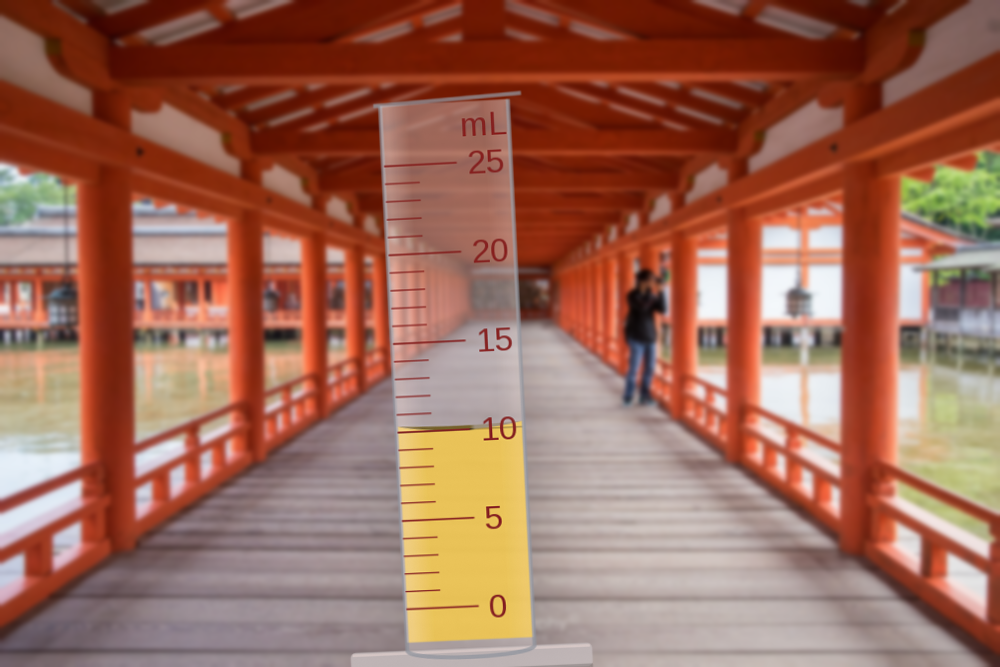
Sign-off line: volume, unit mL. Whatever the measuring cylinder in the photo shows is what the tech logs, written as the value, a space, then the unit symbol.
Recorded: 10 mL
